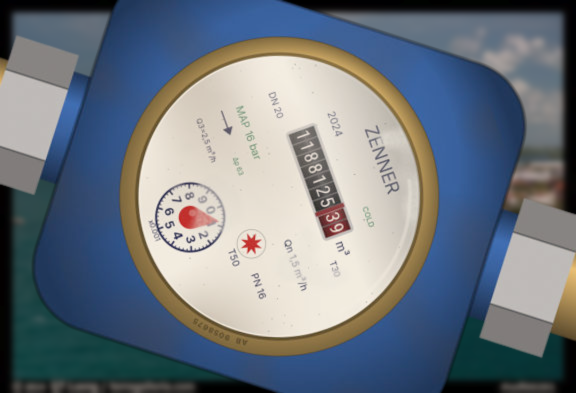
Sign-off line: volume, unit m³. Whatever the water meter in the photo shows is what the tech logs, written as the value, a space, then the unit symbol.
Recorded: 1188125.390 m³
